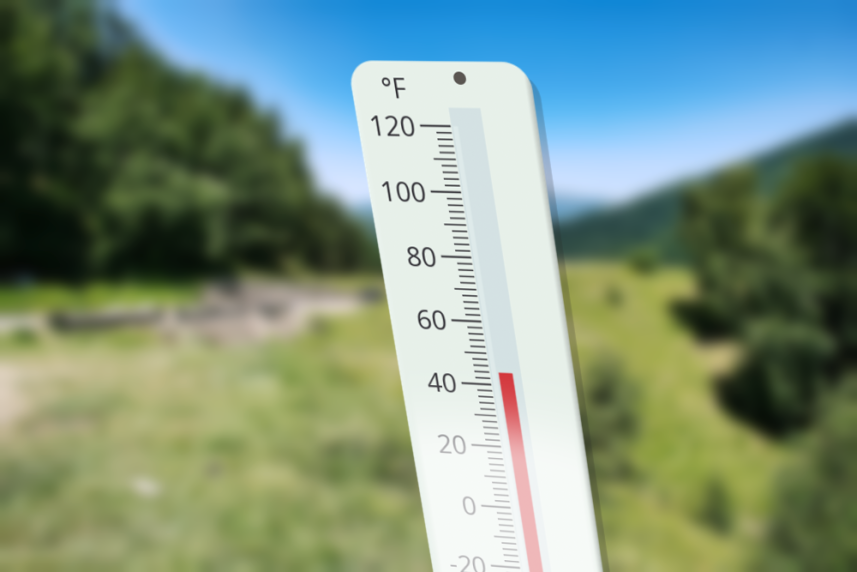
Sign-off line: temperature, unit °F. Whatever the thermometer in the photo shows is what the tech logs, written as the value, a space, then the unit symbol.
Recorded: 44 °F
